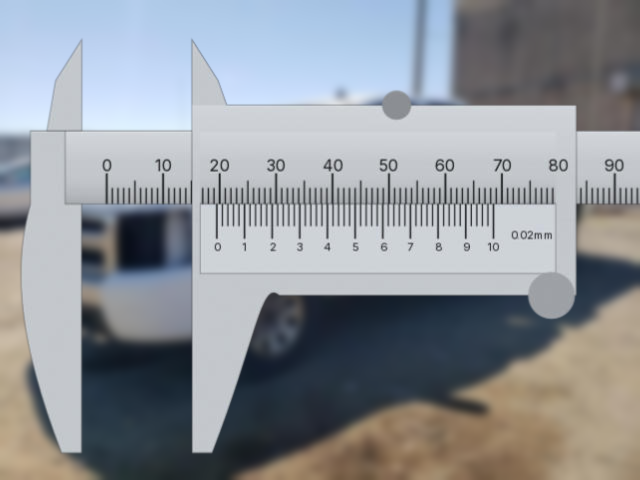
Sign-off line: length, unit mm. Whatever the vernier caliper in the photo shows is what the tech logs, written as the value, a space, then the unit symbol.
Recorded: 19.5 mm
